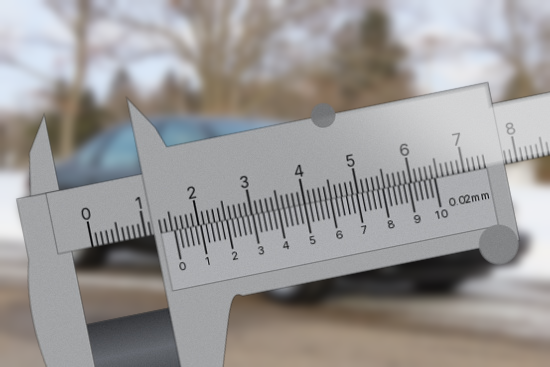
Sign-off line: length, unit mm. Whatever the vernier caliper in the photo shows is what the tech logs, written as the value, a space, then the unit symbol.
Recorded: 15.5 mm
